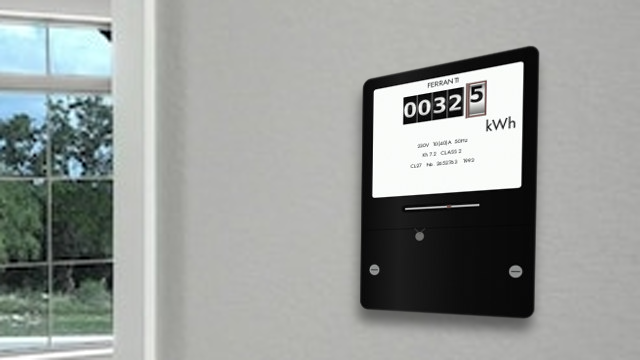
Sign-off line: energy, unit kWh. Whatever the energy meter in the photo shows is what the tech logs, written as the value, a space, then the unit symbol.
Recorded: 32.5 kWh
